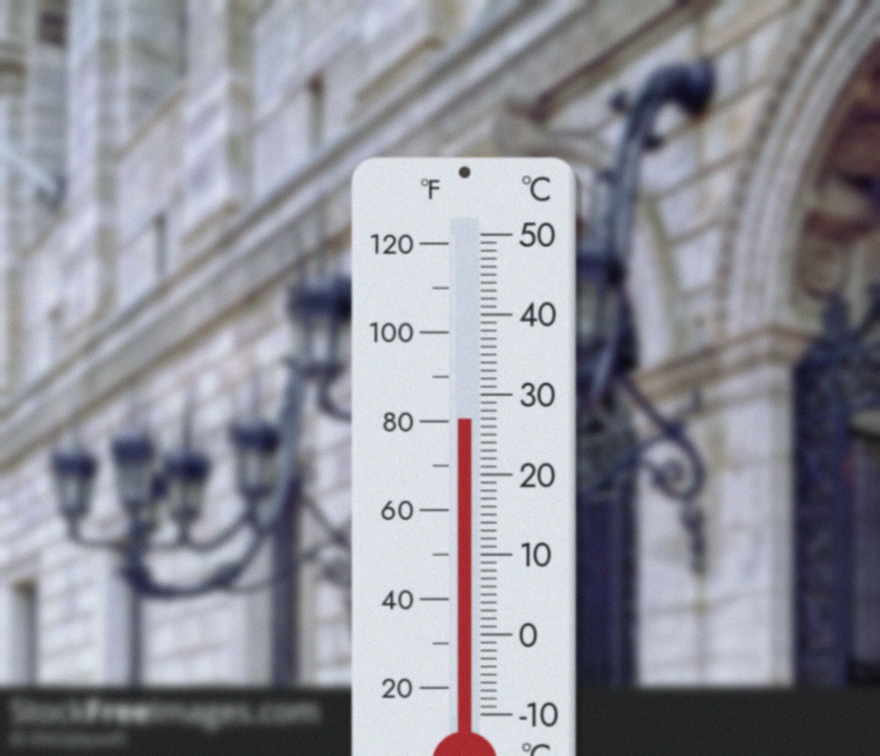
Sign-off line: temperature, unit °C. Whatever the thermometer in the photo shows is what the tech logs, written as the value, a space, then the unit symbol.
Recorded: 27 °C
